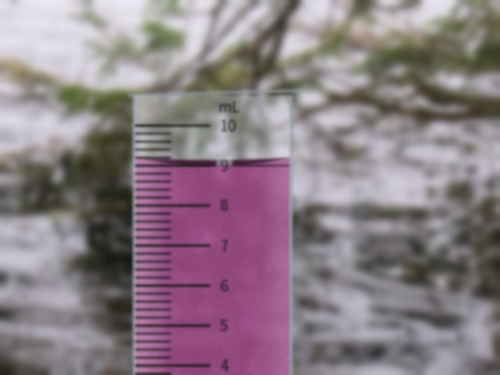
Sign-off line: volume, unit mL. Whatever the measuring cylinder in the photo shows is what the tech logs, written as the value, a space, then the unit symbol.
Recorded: 9 mL
